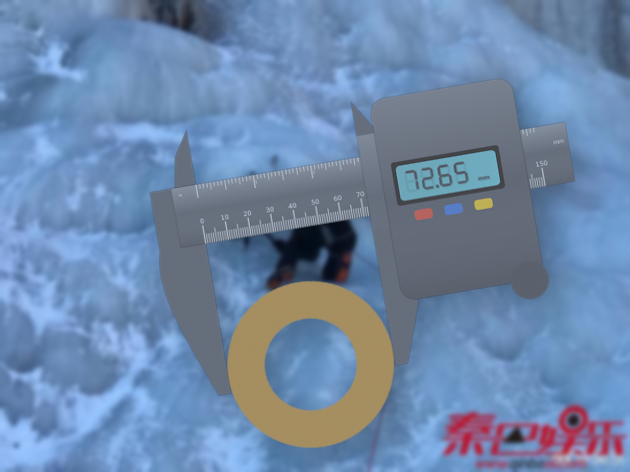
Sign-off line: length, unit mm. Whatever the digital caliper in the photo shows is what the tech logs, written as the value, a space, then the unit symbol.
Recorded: 72.65 mm
